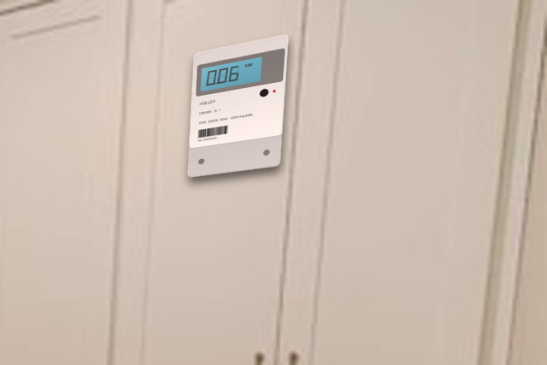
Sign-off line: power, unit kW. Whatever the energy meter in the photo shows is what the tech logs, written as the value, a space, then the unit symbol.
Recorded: 0.06 kW
